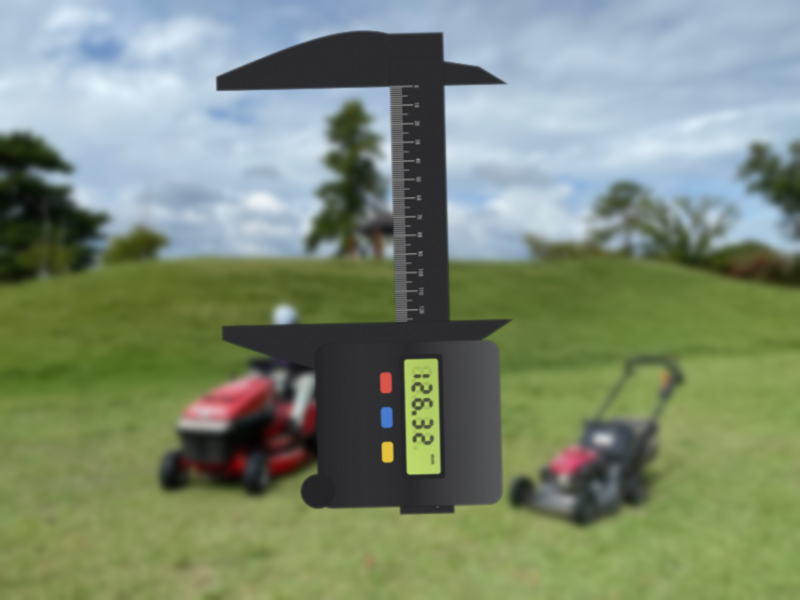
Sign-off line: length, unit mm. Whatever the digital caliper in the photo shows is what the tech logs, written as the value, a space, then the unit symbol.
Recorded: 126.32 mm
